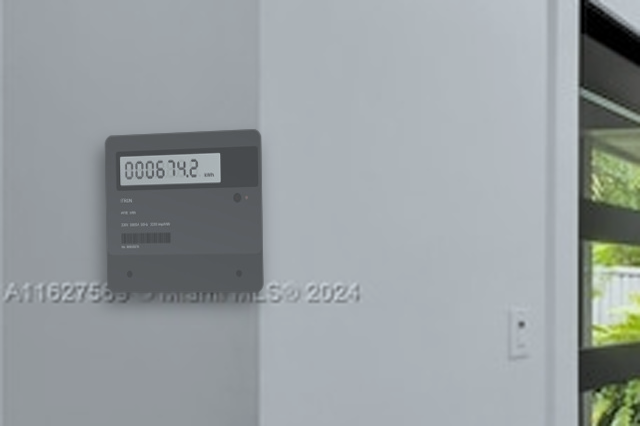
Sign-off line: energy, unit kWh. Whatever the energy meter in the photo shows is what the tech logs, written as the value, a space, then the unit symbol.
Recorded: 674.2 kWh
